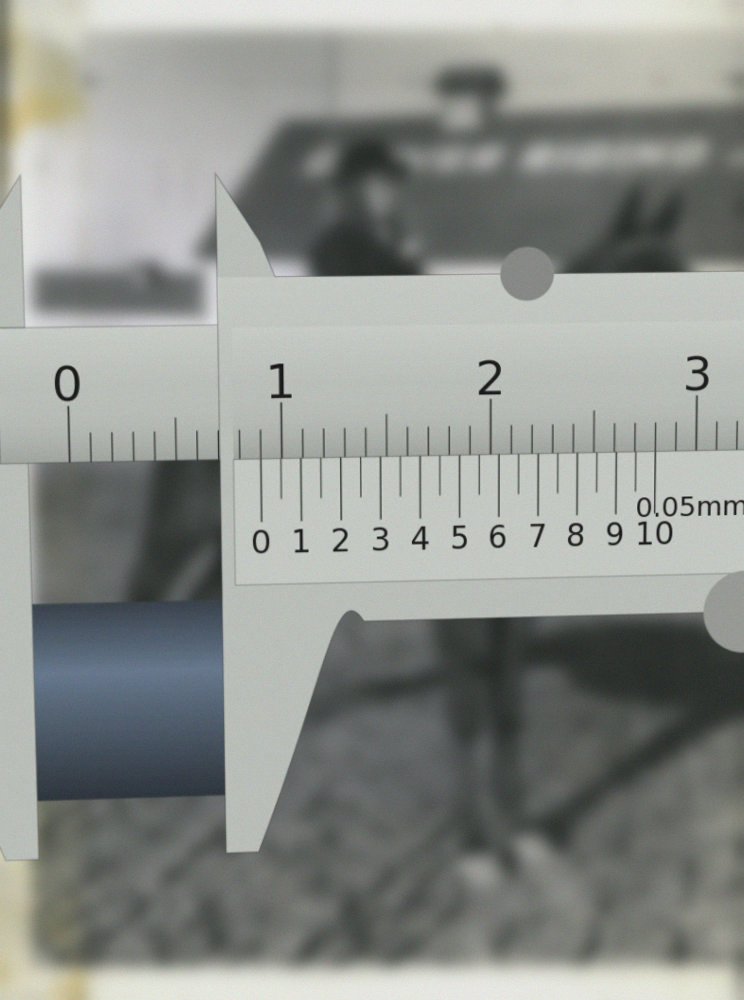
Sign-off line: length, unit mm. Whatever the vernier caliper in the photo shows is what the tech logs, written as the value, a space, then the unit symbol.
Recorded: 9.0 mm
